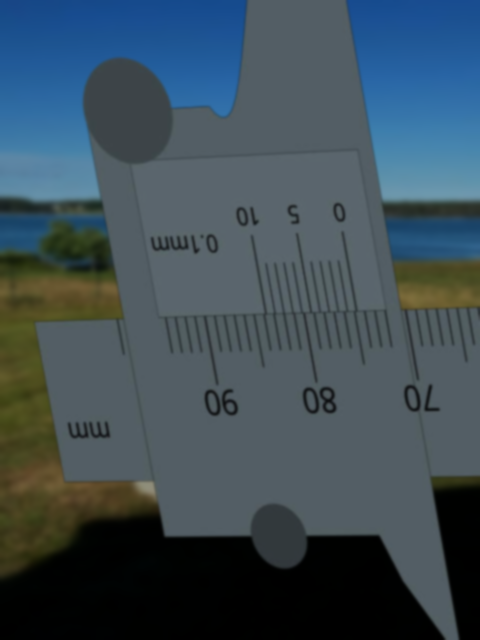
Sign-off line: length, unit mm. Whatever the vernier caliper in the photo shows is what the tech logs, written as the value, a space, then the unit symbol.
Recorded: 74.8 mm
